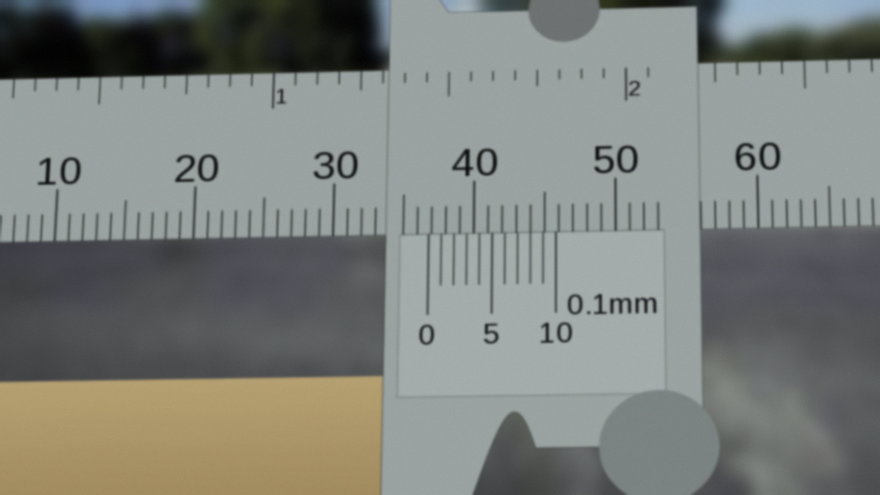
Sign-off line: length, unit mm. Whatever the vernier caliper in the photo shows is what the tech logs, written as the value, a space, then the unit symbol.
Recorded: 36.8 mm
